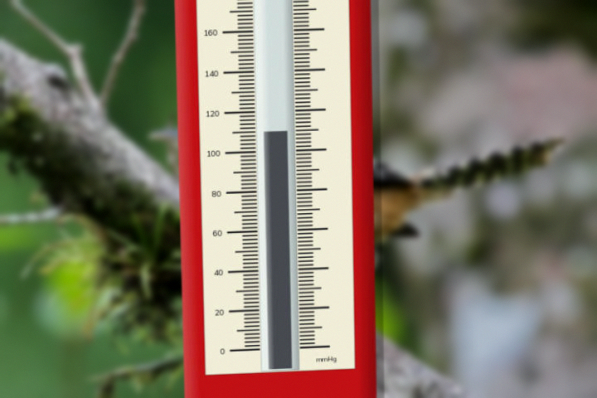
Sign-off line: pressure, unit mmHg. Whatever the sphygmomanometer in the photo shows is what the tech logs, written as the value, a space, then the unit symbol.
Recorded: 110 mmHg
